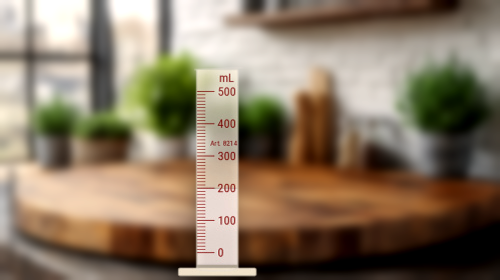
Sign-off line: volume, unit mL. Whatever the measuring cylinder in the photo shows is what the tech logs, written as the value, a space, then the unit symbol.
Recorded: 200 mL
